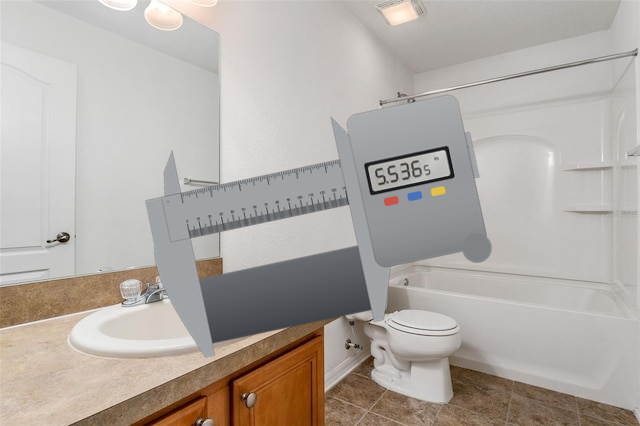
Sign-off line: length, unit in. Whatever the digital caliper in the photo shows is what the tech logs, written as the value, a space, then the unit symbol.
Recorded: 5.5365 in
